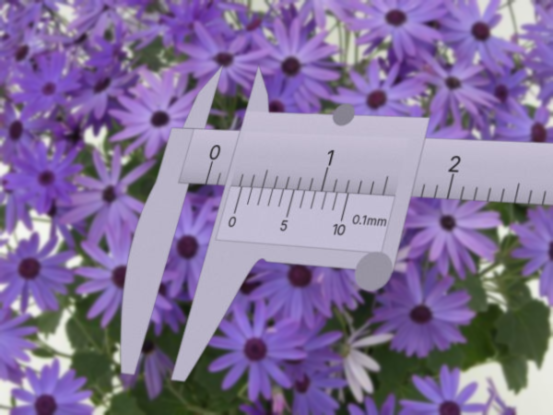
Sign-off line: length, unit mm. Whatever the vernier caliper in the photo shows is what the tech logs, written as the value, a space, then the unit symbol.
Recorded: 3.2 mm
